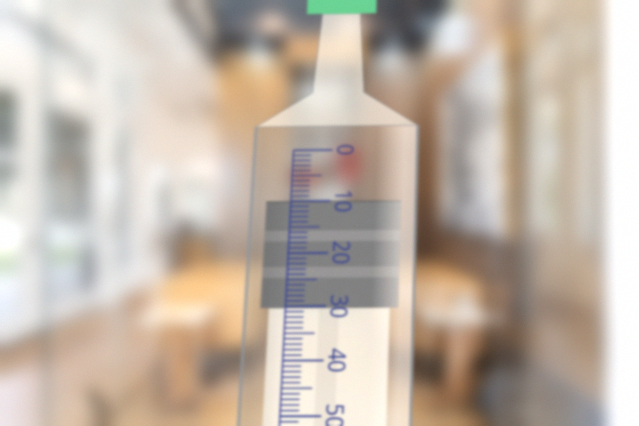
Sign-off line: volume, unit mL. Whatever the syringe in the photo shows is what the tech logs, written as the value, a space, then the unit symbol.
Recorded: 10 mL
